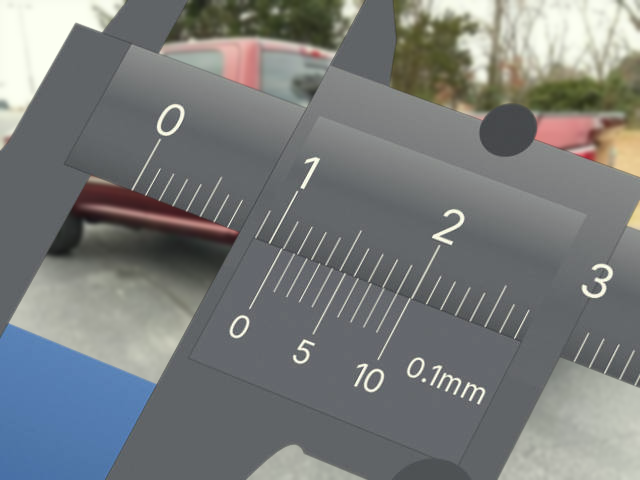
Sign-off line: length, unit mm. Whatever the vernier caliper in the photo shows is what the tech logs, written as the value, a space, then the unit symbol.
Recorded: 10.9 mm
